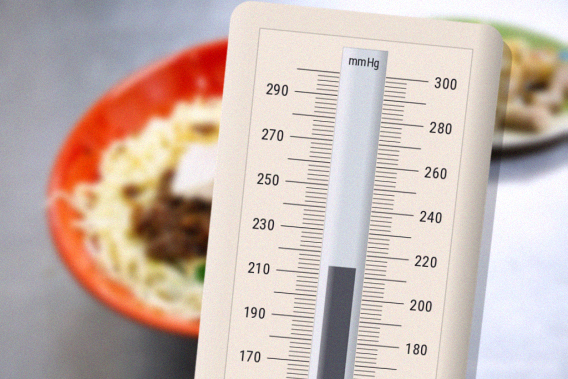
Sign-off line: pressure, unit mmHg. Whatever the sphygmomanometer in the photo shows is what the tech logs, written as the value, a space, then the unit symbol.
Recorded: 214 mmHg
